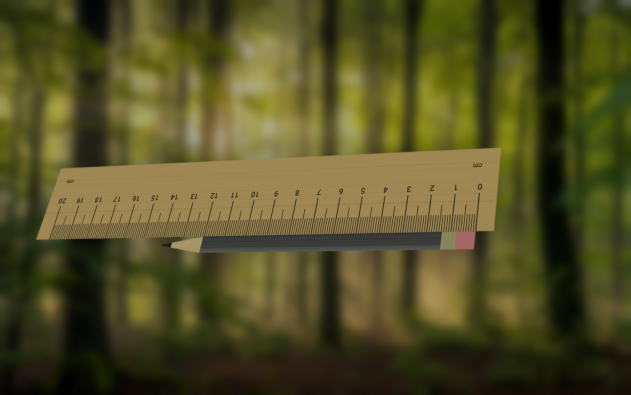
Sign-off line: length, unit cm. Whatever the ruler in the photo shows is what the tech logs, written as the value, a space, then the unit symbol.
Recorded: 14 cm
